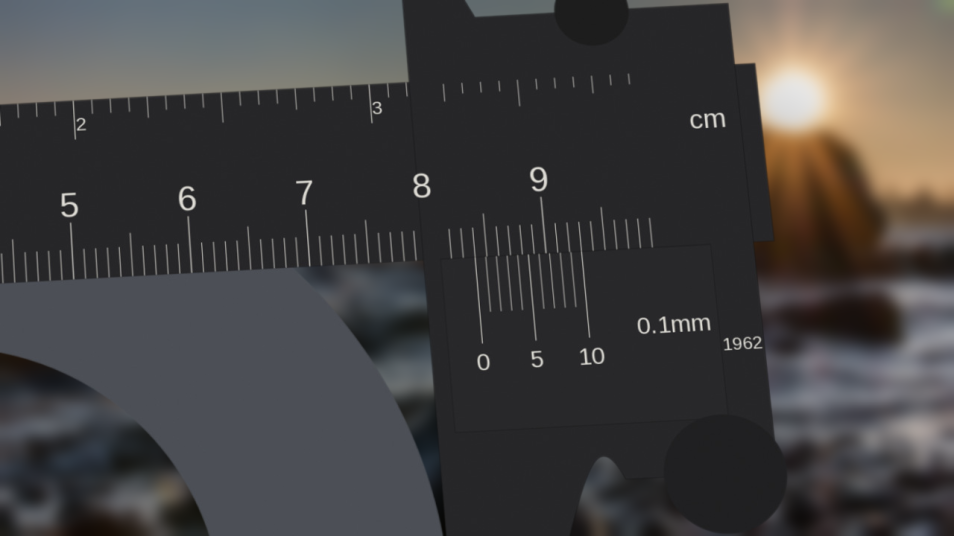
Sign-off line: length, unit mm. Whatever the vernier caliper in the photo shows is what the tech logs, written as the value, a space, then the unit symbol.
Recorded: 84.0 mm
